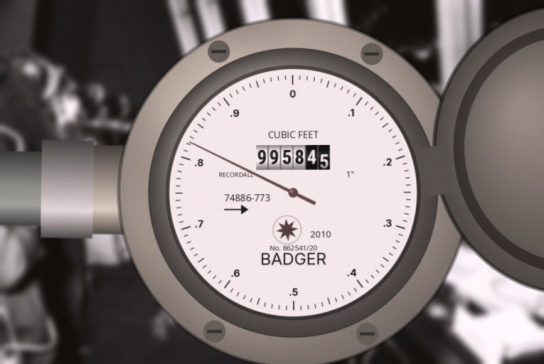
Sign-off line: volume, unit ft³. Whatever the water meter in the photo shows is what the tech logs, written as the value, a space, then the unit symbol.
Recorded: 995844.82 ft³
